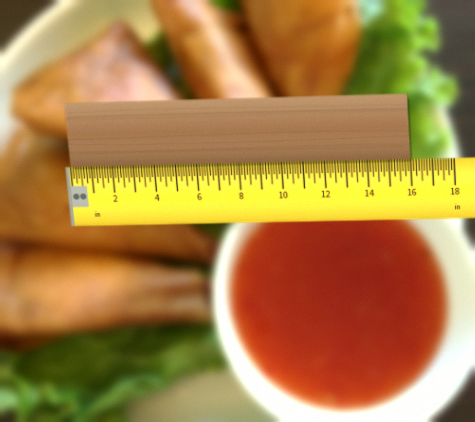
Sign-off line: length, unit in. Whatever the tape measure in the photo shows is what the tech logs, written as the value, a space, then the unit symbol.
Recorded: 16 in
